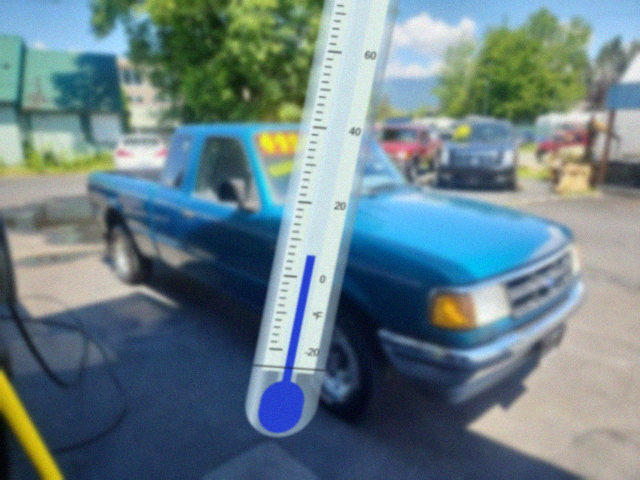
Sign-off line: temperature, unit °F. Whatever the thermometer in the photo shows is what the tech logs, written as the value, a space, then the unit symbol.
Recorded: 6 °F
